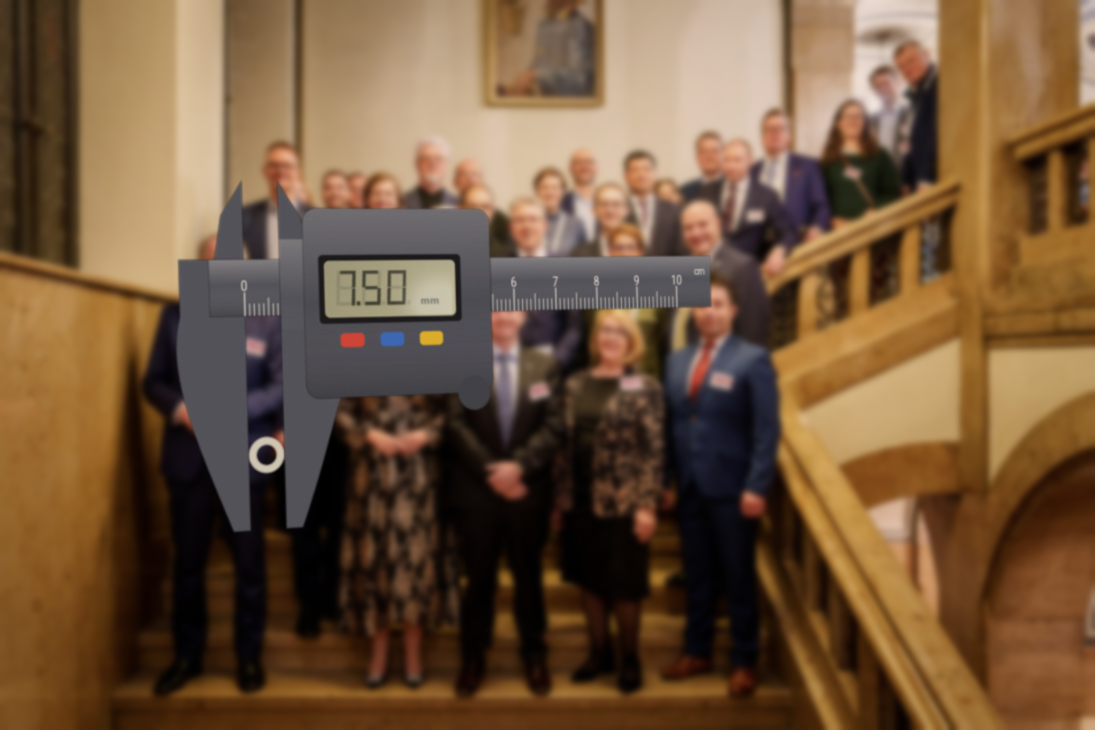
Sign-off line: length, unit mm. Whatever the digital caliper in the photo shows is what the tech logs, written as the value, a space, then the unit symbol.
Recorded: 7.50 mm
